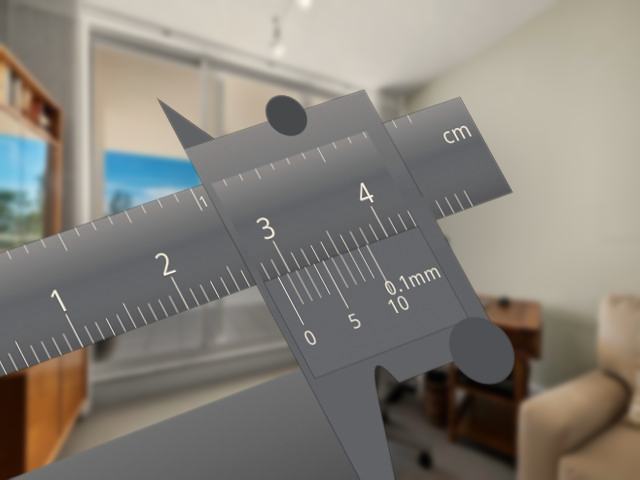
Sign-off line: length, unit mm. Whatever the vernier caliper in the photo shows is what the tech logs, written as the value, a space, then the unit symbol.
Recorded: 28.8 mm
